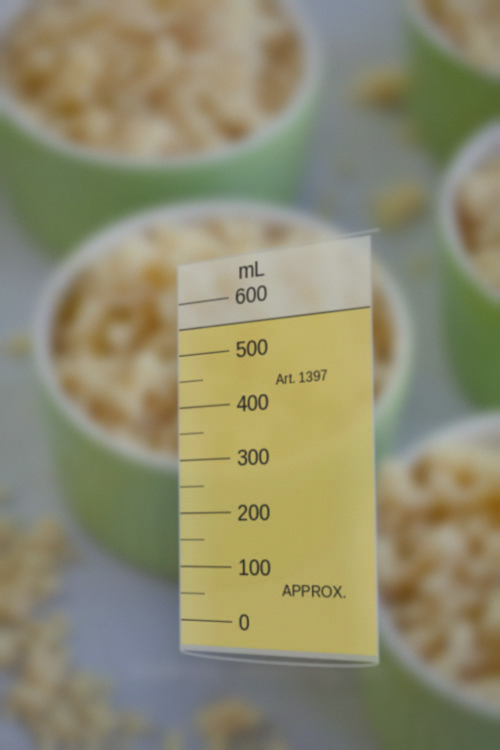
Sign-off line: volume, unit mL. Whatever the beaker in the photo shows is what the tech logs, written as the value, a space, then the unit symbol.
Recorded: 550 mL
